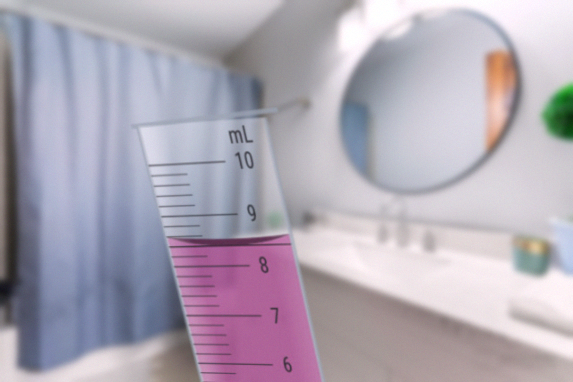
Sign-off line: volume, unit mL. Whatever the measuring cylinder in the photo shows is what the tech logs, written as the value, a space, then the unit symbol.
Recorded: 8.4 mL
